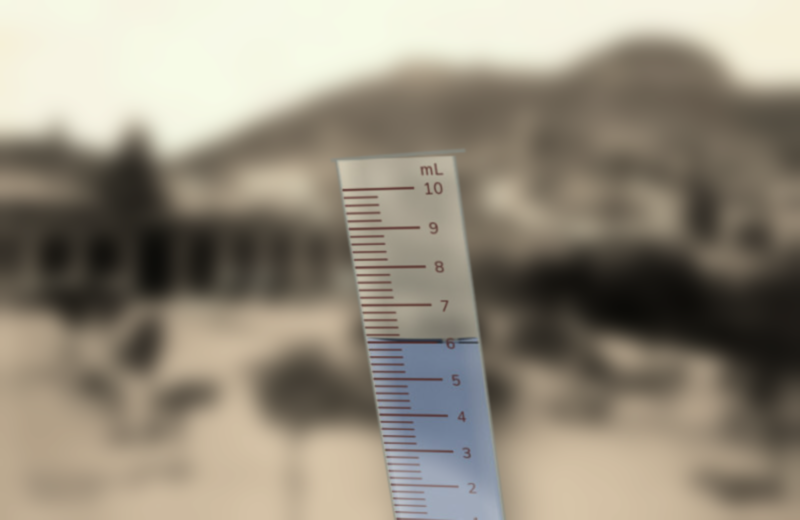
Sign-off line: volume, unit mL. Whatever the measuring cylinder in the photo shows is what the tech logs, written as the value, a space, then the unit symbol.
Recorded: 6 mL
